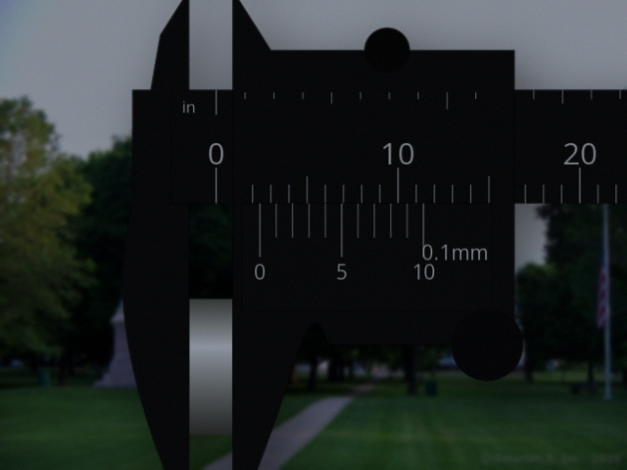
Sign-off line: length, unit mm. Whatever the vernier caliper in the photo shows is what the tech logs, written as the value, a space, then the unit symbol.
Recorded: 2.4 mm
